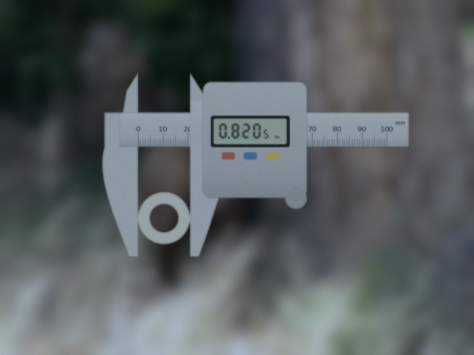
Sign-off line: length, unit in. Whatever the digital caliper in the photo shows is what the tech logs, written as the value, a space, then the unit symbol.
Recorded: 0.8205 in
